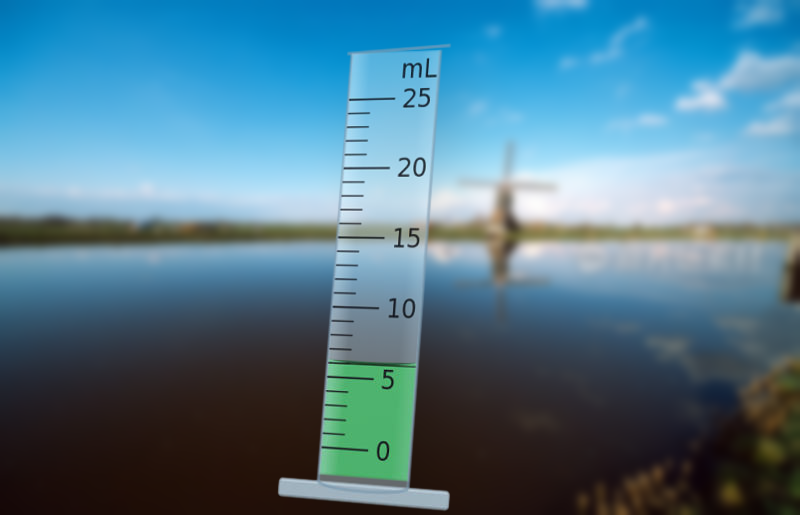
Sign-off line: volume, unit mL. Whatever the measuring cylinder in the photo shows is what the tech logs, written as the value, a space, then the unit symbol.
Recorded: 6 mL
